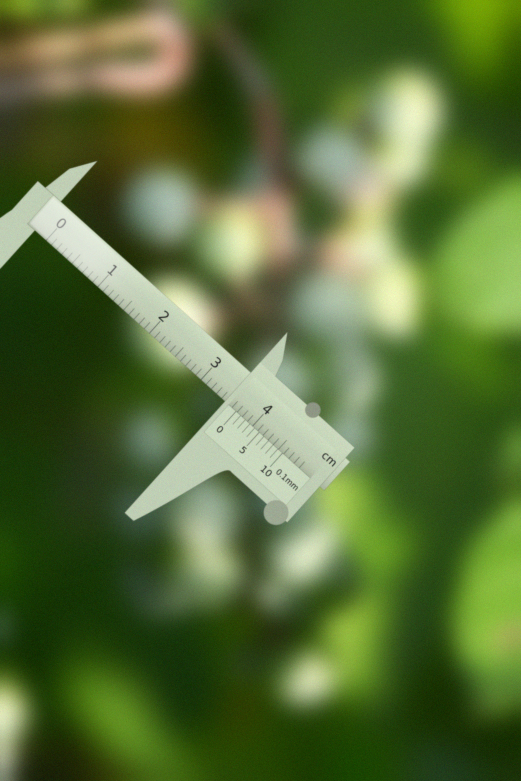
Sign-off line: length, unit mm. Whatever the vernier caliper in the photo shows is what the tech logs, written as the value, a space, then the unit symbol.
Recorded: 36.8 mm
